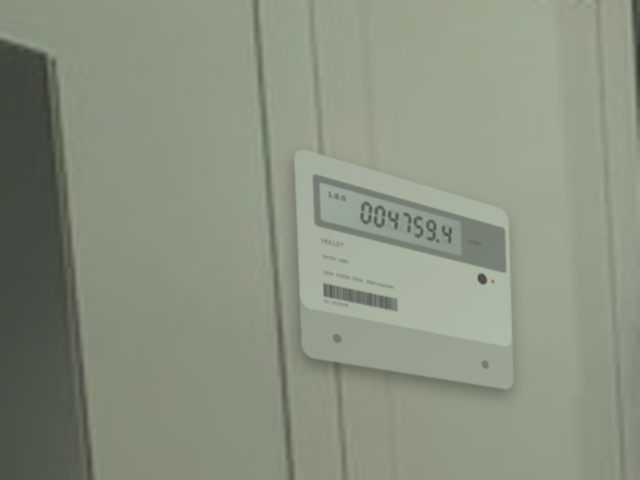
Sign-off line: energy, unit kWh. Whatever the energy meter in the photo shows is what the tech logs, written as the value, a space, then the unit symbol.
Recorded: 4759.4 kWh
